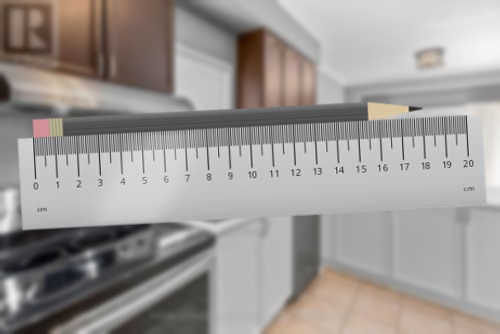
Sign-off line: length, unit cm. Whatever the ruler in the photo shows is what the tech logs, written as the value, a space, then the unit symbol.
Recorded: 18 cm
